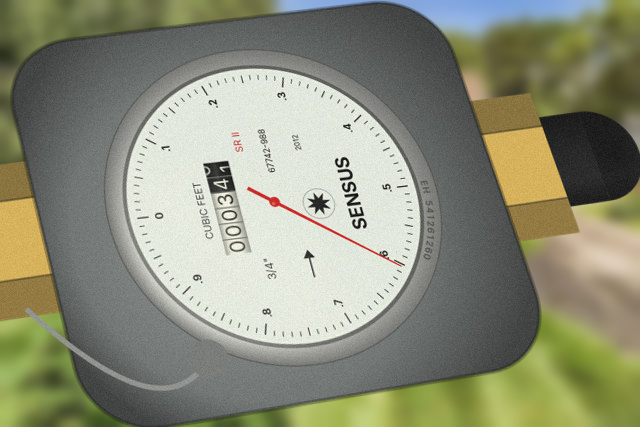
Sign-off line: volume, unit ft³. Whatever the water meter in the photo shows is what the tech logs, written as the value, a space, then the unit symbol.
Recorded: 340.60 ft³
